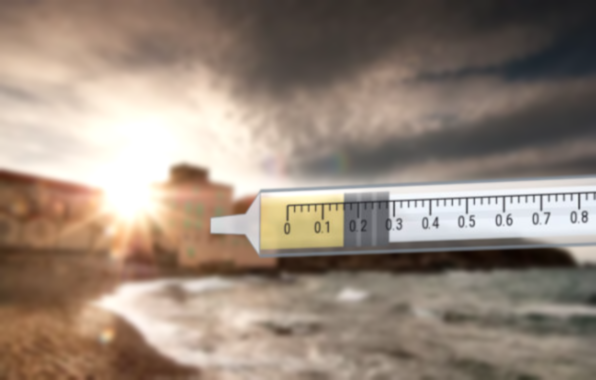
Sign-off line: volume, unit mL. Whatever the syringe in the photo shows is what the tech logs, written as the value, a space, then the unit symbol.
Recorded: 0.16 mL
